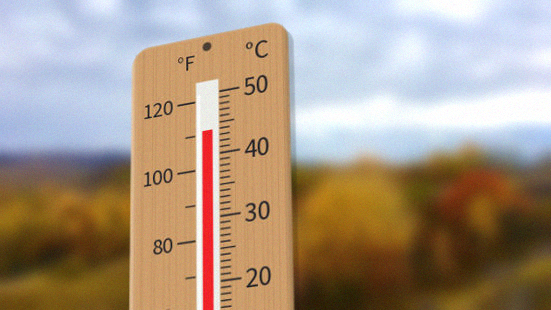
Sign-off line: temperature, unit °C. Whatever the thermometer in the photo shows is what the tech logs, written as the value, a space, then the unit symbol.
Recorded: 44 °C
